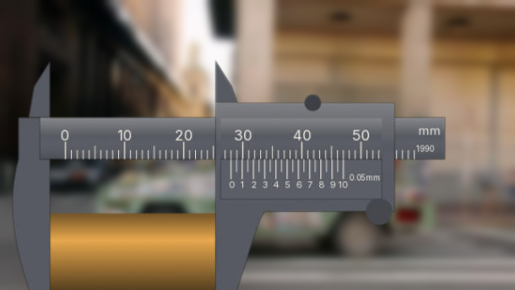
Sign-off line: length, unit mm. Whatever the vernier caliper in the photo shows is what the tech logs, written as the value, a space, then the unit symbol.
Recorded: 28.0 mm
